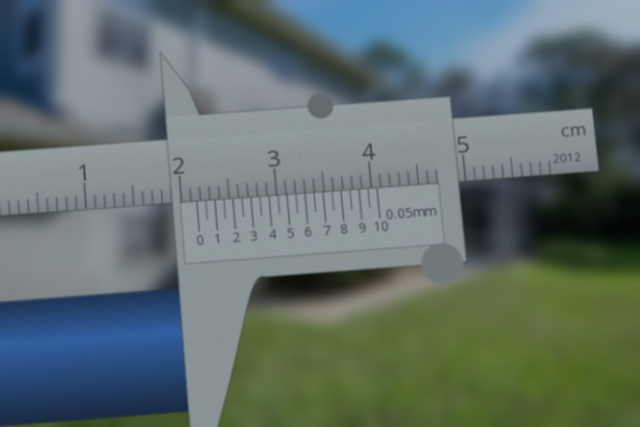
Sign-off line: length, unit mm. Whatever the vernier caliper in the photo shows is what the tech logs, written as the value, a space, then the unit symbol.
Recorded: 21.6 mm
